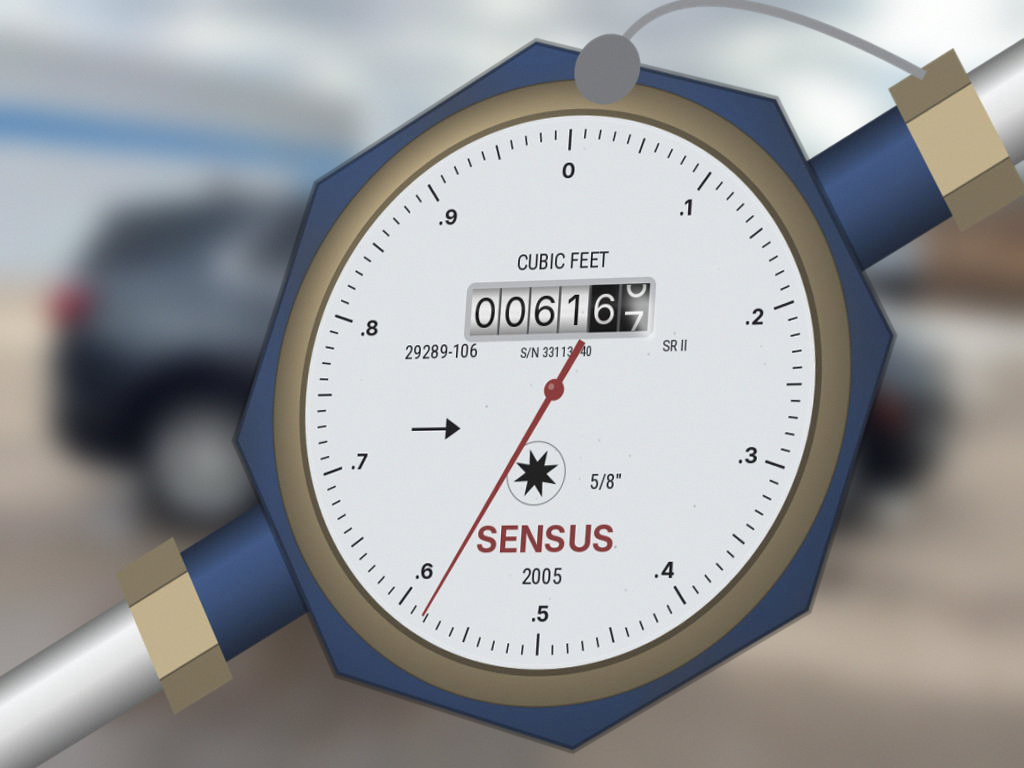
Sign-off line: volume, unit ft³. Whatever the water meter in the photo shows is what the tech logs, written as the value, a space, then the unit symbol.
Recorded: 6166.58 ft³
